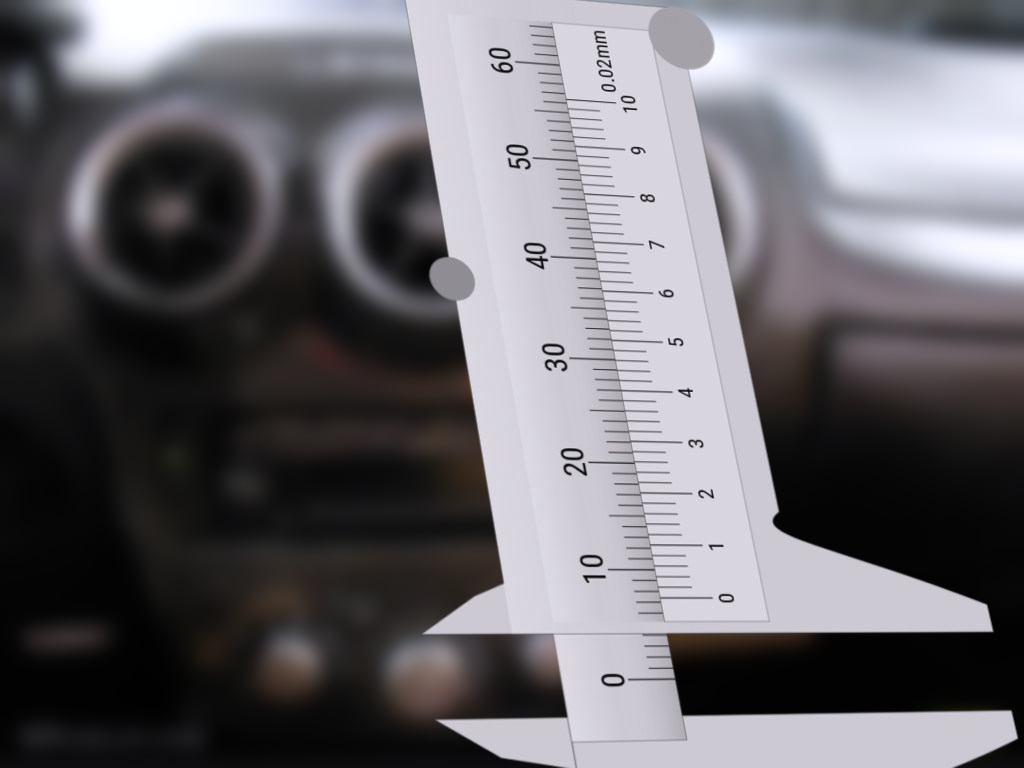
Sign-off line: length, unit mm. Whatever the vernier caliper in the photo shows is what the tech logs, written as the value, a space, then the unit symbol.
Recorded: 7.4 mm
